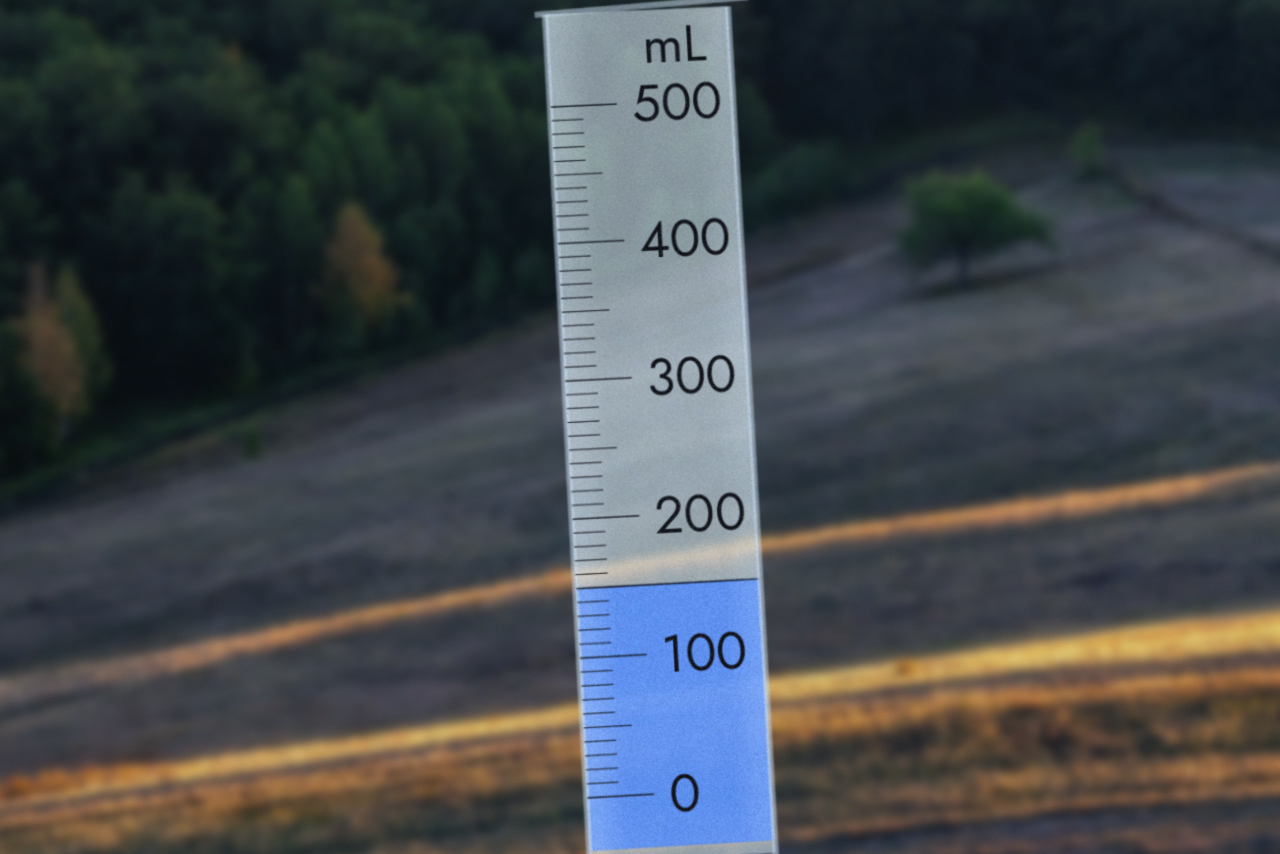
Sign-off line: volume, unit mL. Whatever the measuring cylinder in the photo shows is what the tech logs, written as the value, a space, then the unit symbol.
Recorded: 150 mL
